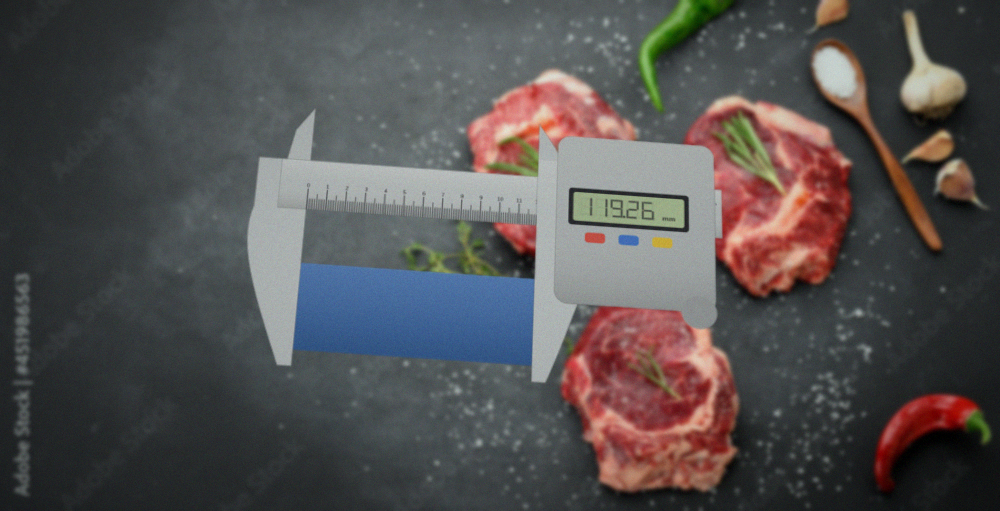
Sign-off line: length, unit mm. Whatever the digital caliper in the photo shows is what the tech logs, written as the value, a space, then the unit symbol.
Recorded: 119.26 mm
